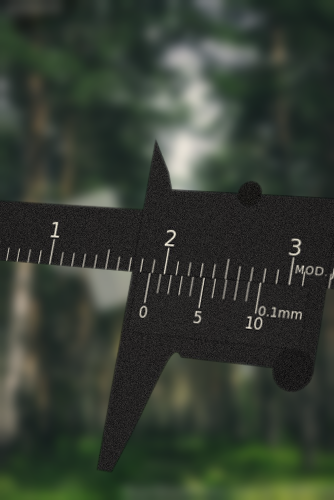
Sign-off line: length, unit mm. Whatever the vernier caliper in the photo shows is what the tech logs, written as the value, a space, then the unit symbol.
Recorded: 18.8 mm
